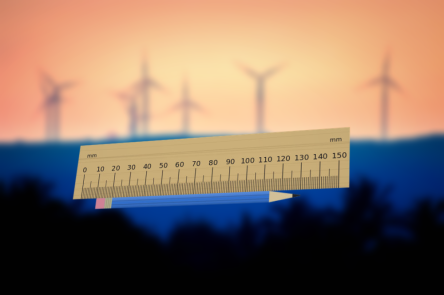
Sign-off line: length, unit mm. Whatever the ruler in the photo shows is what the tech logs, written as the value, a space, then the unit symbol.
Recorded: 120 mm
